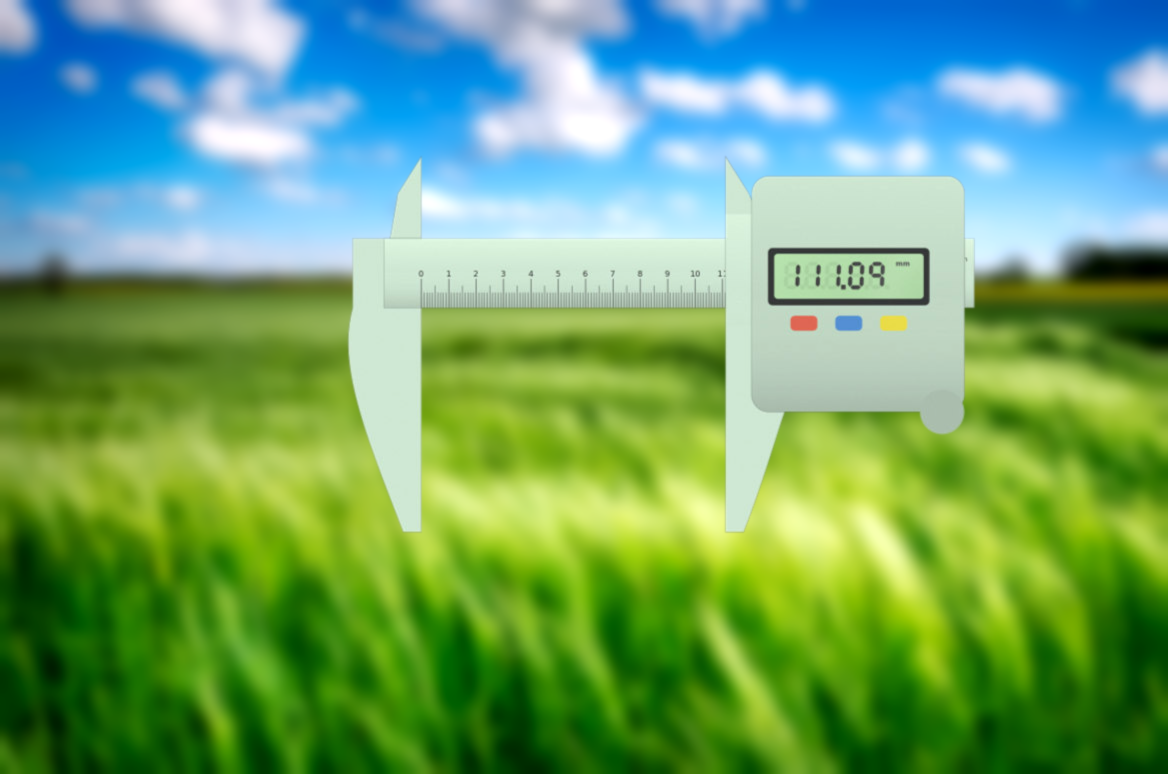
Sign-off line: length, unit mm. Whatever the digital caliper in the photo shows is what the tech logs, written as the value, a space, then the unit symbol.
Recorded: 111.09 mm
